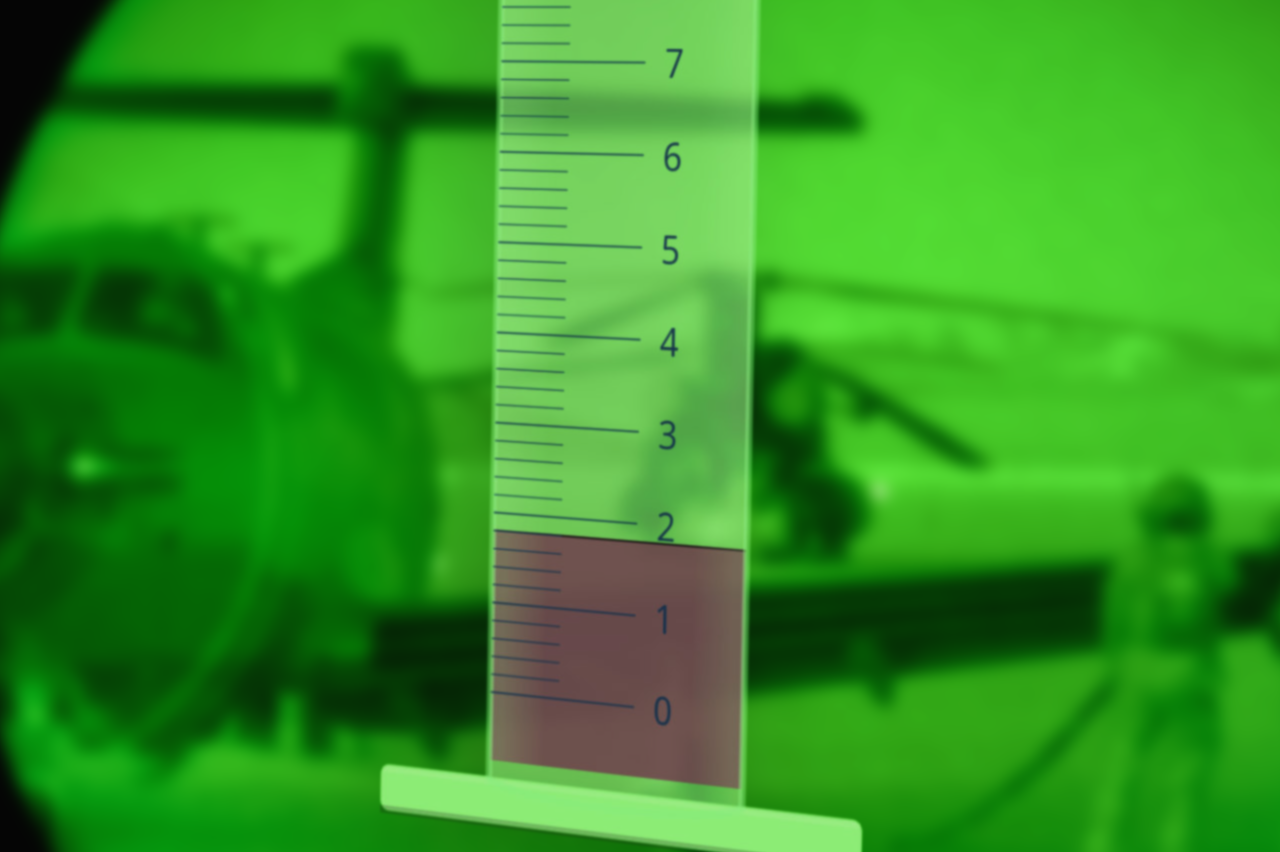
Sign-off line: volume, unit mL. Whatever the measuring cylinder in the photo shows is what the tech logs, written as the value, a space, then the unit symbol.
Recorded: 1.8 mL
